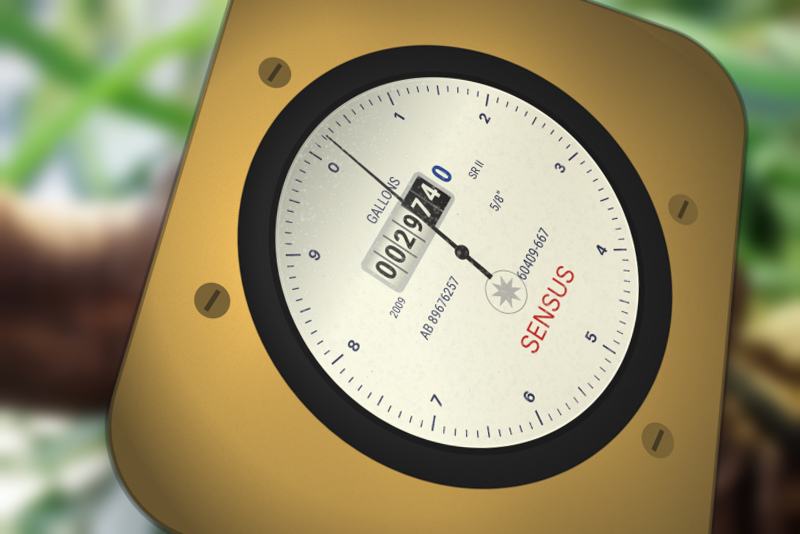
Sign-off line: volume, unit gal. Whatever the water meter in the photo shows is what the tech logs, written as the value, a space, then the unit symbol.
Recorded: 29740.2 gal
